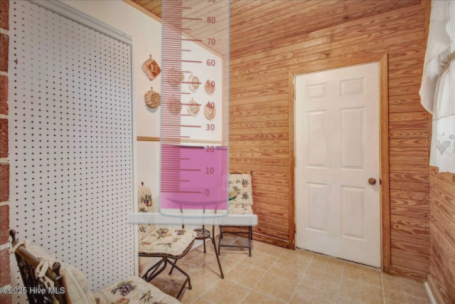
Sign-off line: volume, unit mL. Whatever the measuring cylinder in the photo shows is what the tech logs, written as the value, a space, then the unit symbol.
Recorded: 20 mL
